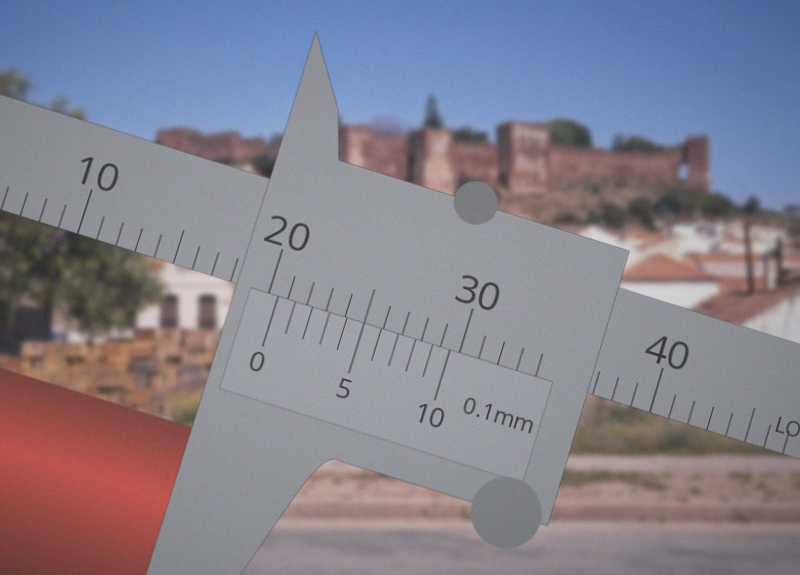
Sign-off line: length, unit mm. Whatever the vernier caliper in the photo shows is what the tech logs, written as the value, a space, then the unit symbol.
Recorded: 20.5 mm
